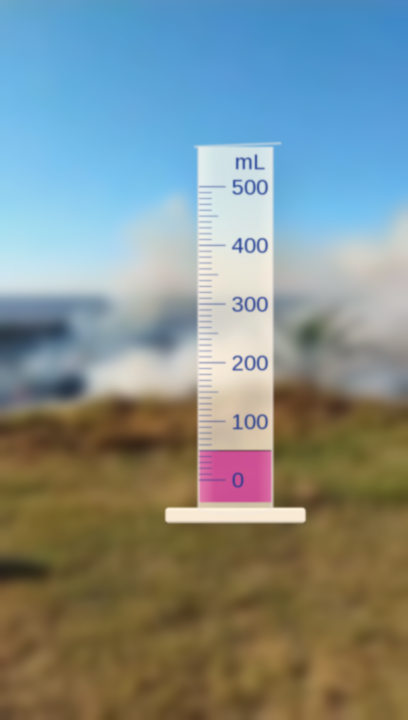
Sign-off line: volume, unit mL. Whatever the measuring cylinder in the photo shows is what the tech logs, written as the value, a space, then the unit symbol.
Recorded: 50 mL
